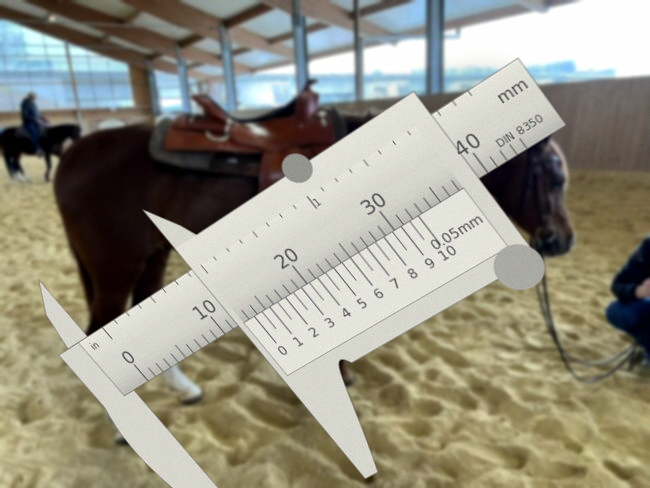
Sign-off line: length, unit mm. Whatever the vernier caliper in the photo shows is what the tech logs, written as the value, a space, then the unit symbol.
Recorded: 13.6 mm
